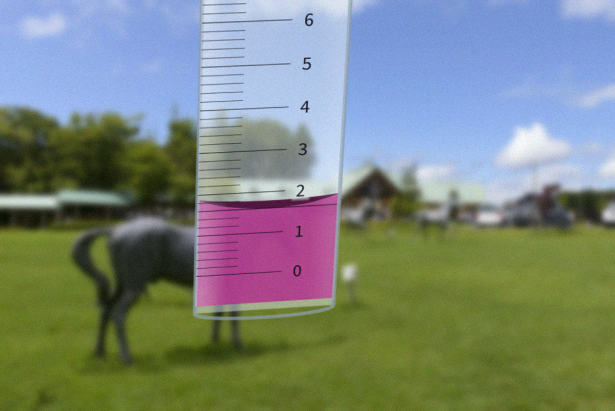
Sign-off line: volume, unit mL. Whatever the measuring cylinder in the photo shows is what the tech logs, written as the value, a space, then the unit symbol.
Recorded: 1.6 mL
